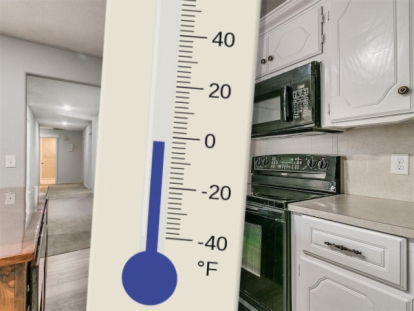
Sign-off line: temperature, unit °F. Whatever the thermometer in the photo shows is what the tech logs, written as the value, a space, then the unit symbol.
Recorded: -2 °F
